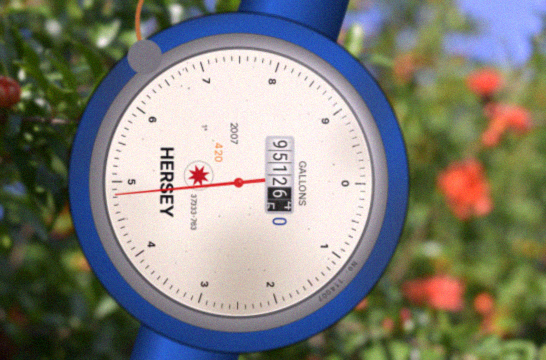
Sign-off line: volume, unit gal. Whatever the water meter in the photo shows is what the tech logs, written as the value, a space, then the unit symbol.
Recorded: 9512644.8 gal
